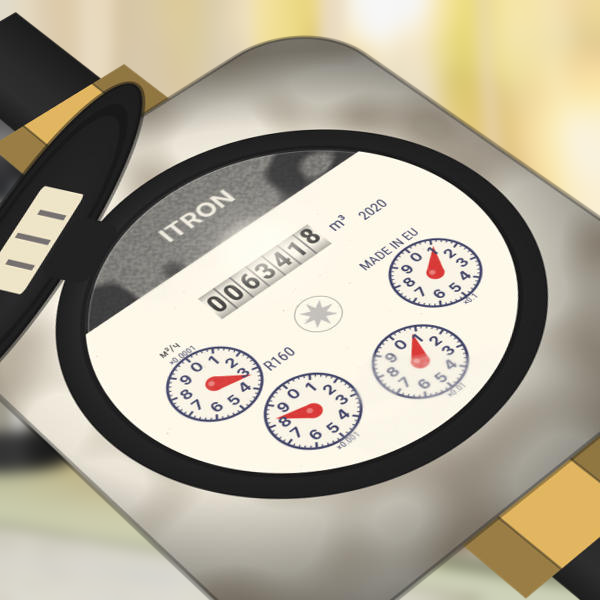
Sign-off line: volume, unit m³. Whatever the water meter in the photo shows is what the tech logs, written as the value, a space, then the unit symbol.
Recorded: 63418.1083 m³
